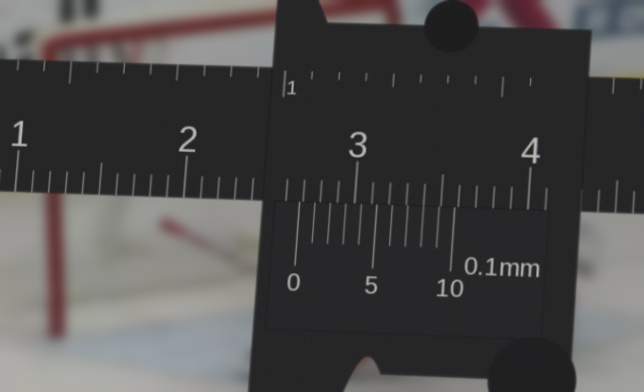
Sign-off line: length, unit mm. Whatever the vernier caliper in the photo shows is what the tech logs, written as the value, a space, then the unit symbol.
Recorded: 26.8 mm
